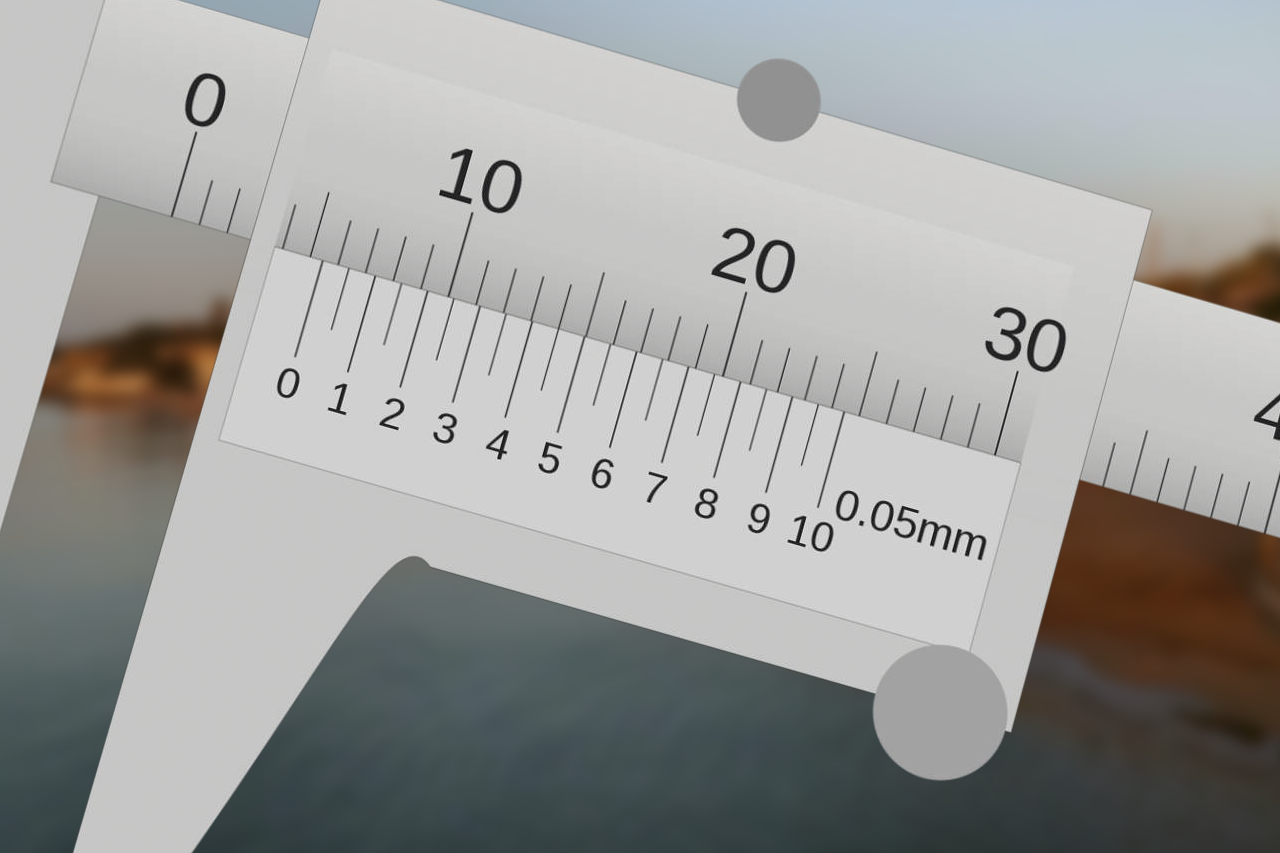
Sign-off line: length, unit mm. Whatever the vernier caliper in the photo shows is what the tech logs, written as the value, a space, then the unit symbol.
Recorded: 5.45 mm
